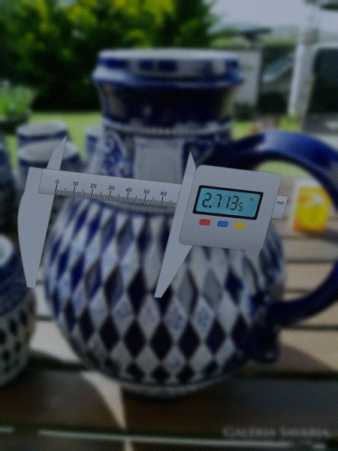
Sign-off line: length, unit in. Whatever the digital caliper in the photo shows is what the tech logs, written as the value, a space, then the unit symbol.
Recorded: 2.7135 in
